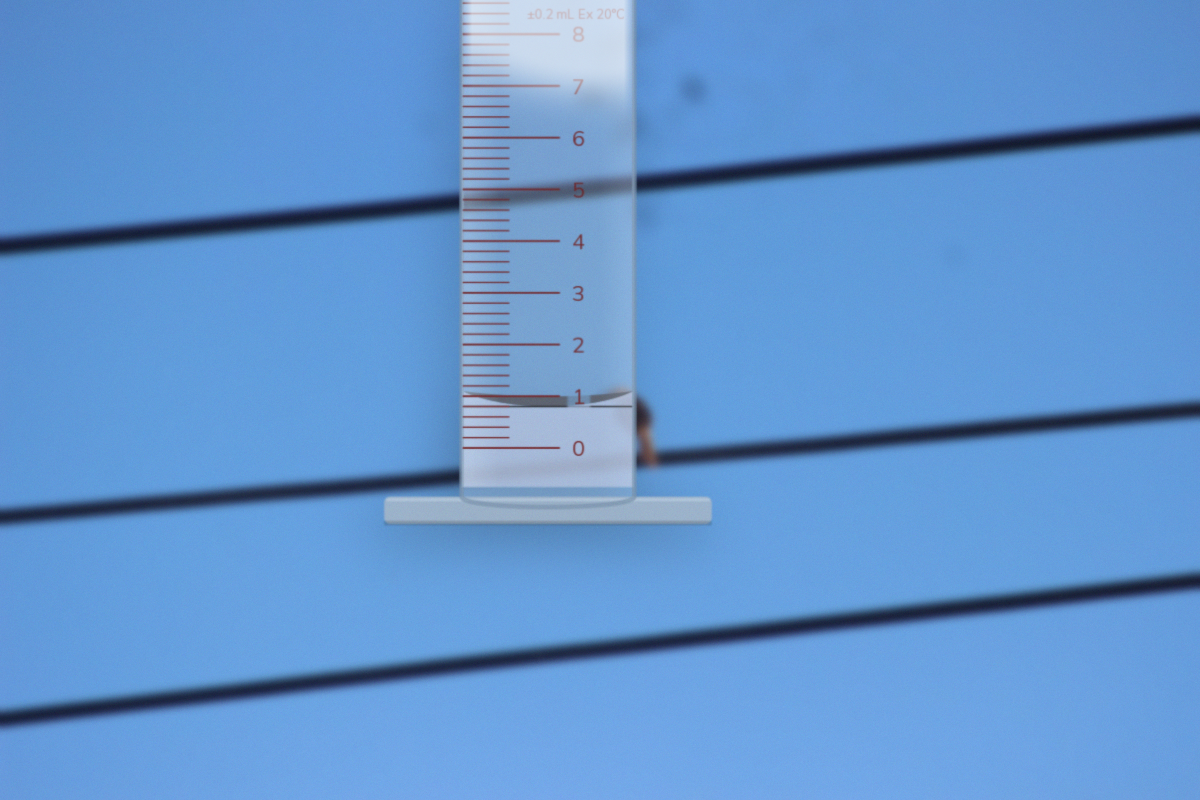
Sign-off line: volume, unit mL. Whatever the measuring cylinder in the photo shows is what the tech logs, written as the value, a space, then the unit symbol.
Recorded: 0.8 mL
